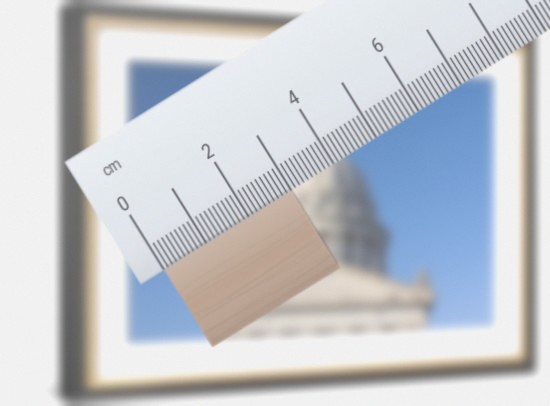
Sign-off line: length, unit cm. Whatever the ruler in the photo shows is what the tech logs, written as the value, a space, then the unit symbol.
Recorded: 3 cm
